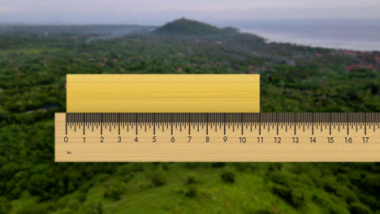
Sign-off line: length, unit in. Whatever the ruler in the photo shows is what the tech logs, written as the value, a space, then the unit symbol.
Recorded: 11 in
